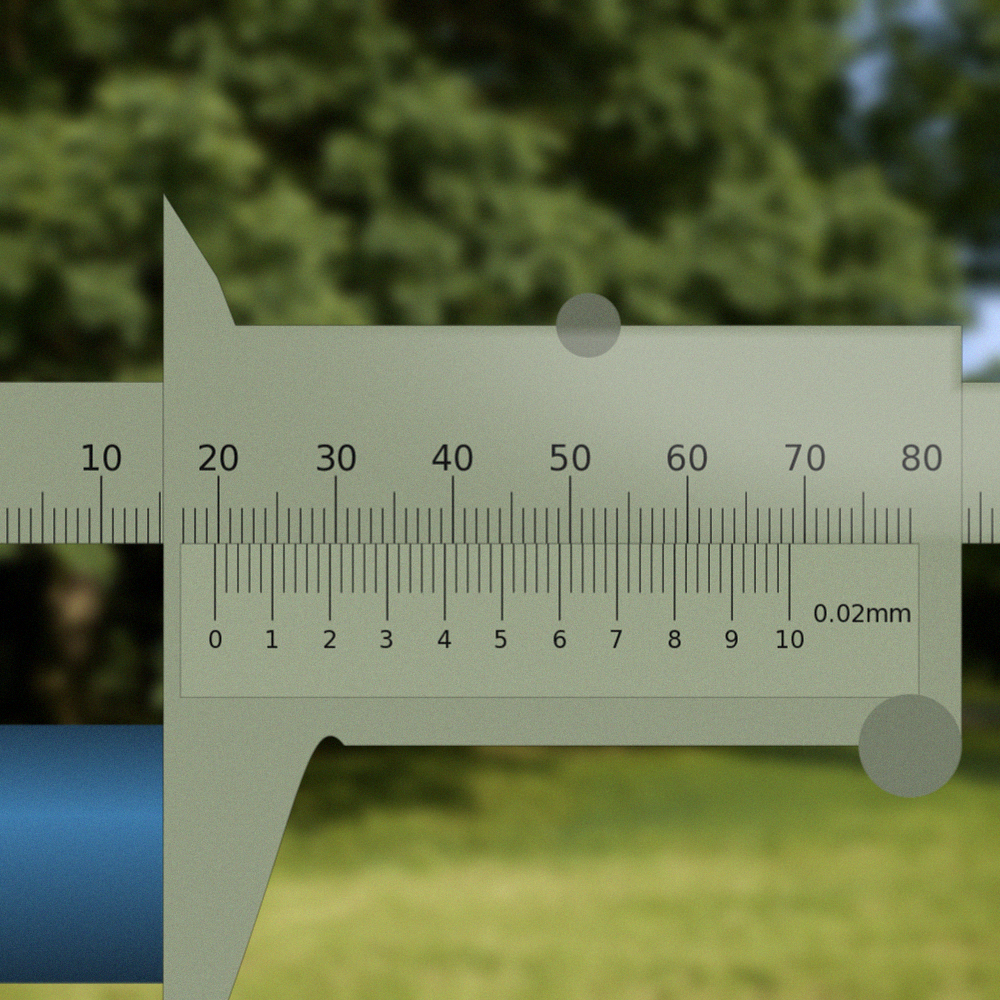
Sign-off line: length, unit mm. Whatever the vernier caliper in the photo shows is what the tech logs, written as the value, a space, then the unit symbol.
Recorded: 19.7 mm
